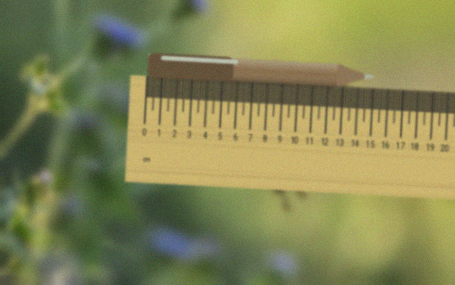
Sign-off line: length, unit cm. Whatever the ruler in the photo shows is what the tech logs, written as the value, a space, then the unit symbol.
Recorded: 15 cm
